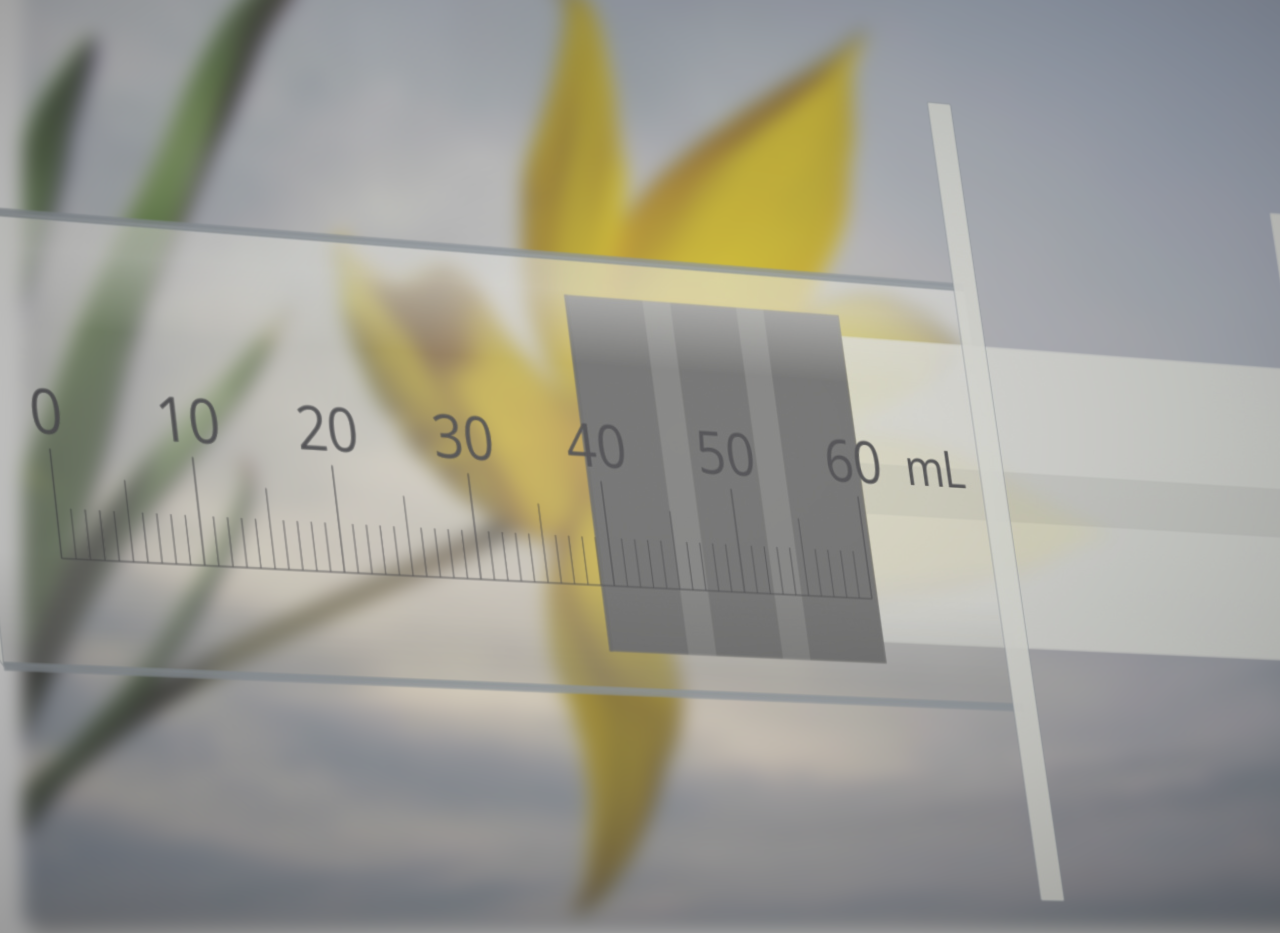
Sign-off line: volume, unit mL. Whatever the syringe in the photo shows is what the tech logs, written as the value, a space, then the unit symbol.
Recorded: 39 mL
